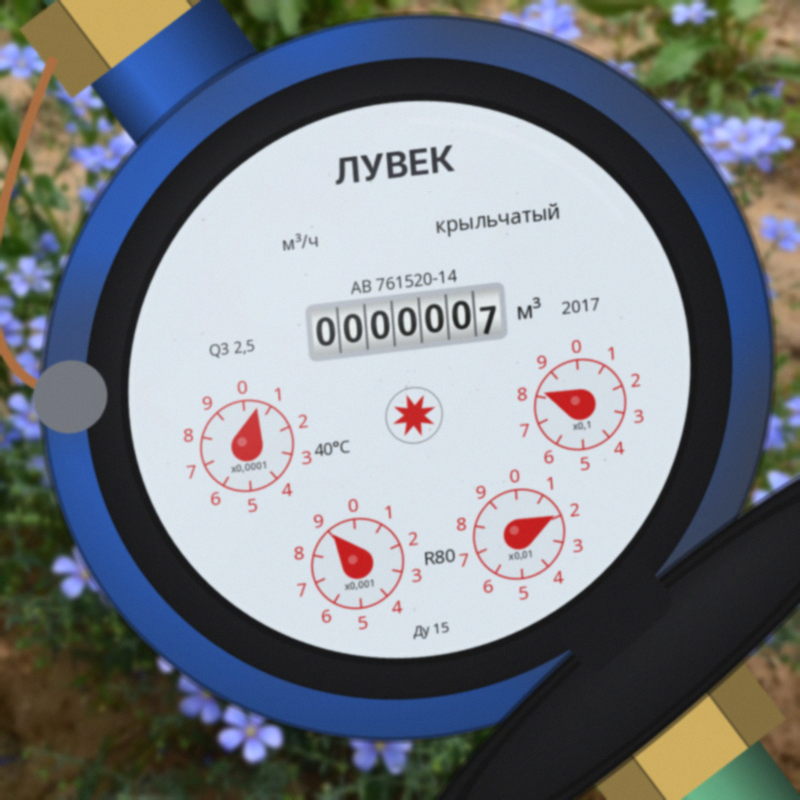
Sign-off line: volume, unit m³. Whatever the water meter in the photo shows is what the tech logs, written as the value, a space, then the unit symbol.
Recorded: 6.8190 m³
